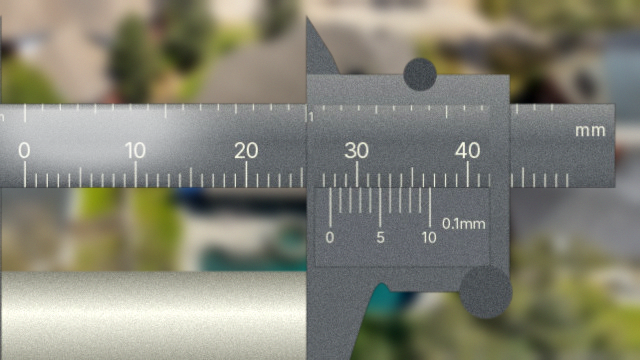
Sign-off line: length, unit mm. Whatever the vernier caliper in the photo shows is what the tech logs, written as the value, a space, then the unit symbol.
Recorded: 27.6 mm
